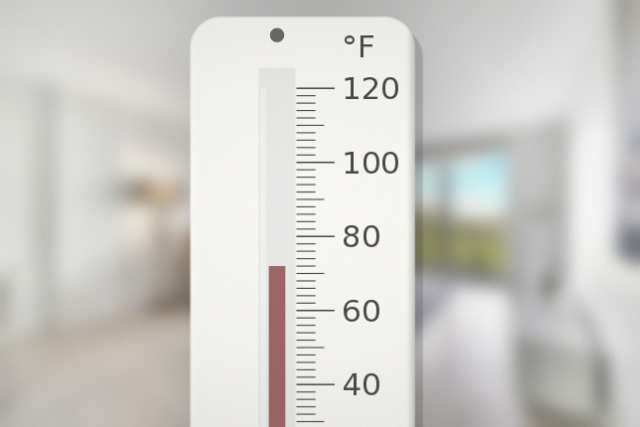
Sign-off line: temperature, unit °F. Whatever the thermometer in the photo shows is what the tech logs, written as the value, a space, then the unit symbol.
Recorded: 72 °F
